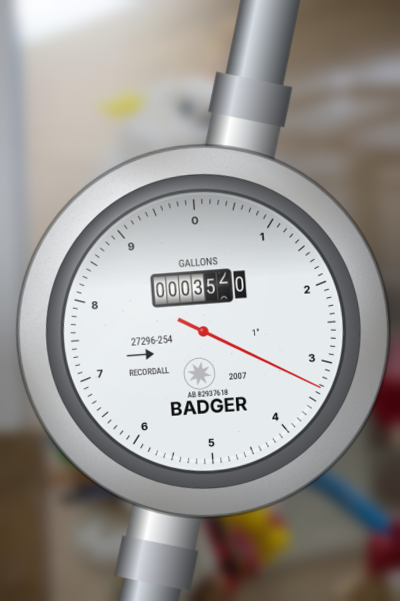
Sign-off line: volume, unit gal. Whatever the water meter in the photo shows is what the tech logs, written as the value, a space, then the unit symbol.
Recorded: 3523.3 gal
